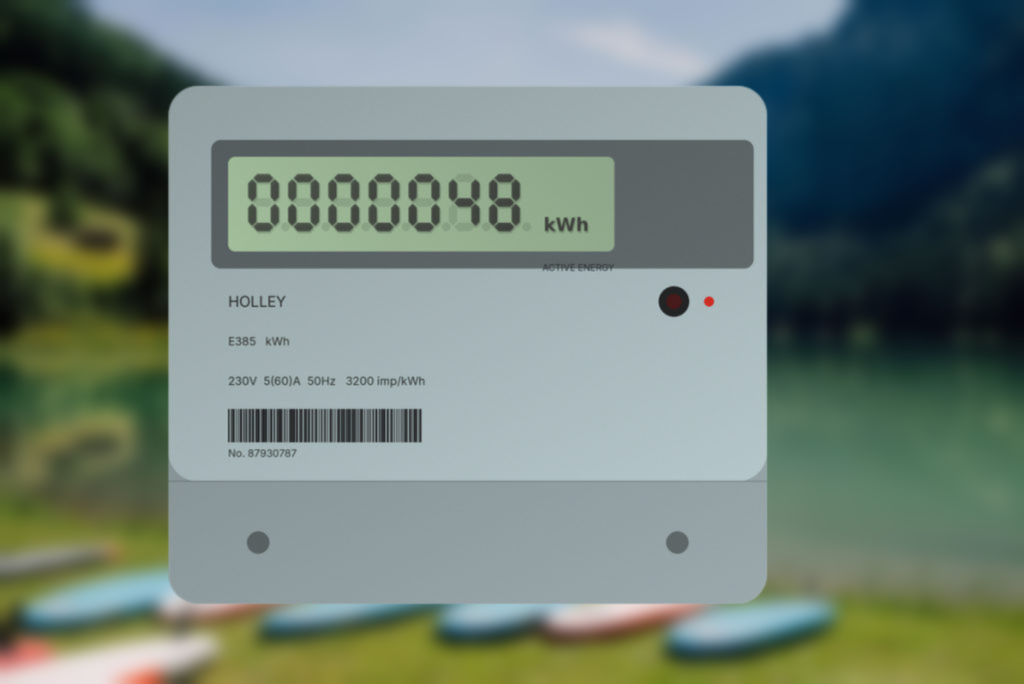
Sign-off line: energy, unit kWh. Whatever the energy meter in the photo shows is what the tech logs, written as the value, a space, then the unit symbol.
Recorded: 48 kWh
